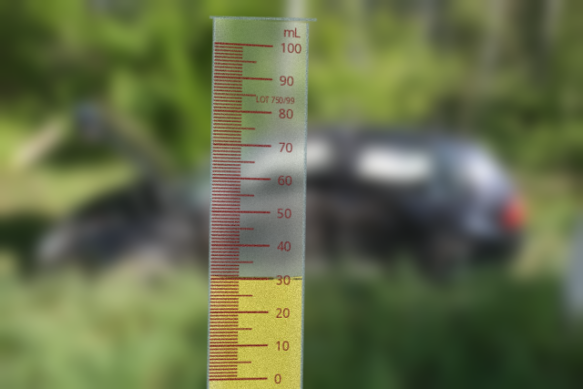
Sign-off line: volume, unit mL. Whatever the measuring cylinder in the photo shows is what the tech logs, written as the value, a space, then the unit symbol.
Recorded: 30 mL
